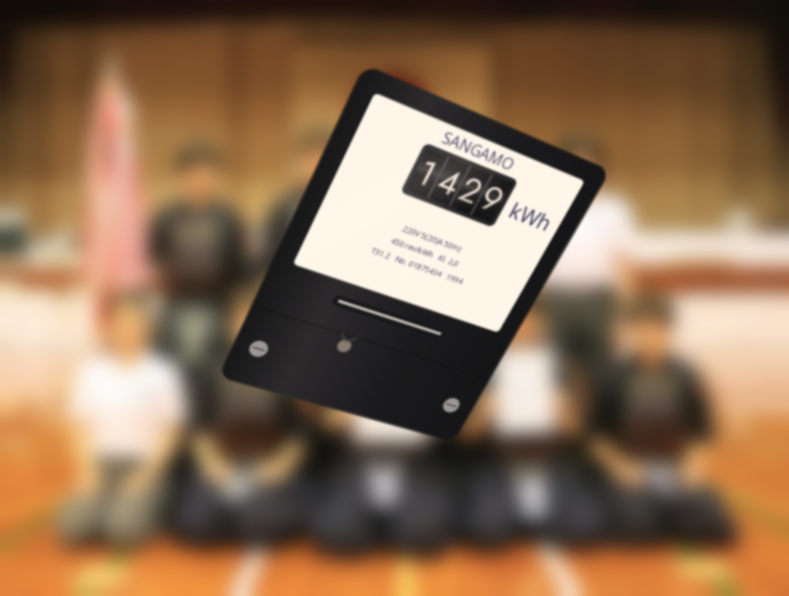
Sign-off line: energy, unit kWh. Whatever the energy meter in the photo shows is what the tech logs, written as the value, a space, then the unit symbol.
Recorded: 1429 kWh
